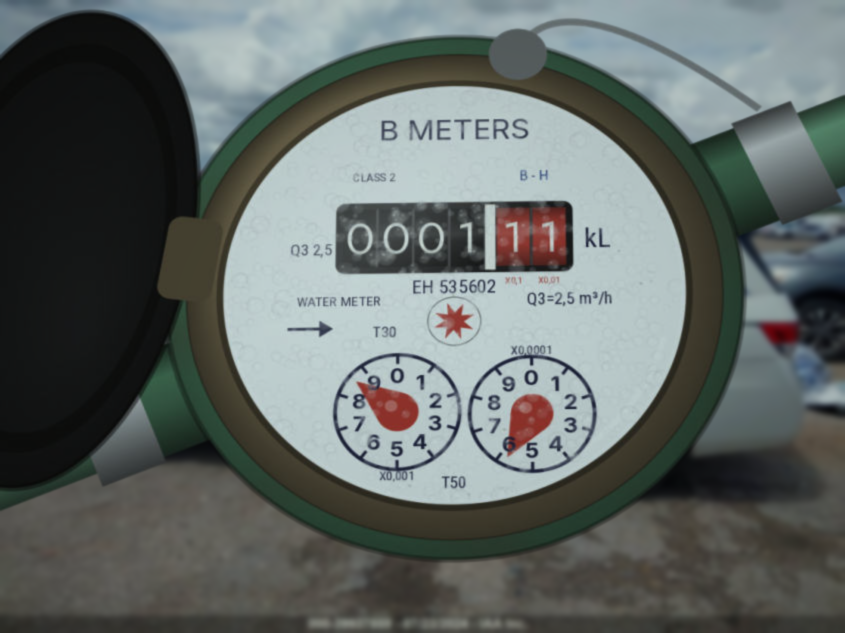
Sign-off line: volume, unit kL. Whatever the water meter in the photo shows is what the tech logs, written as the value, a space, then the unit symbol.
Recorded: 1.1185 kL
